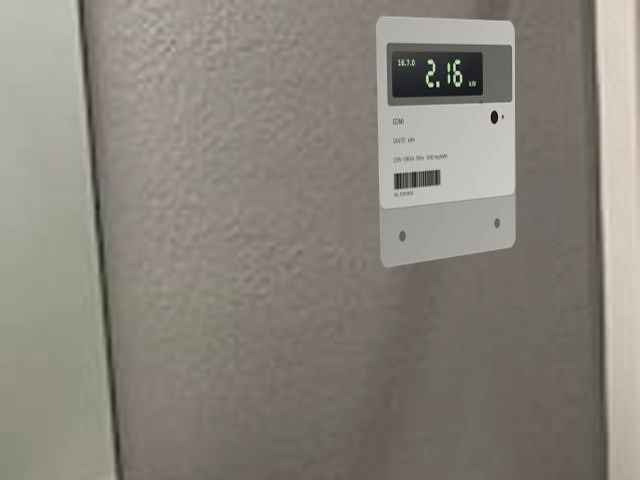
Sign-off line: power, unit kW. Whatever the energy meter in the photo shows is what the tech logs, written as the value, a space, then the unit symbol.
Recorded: 2.16 kW
